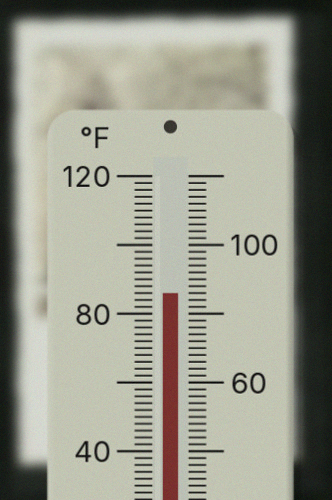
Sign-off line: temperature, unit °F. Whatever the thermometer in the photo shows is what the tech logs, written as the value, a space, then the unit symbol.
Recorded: 86 °F
